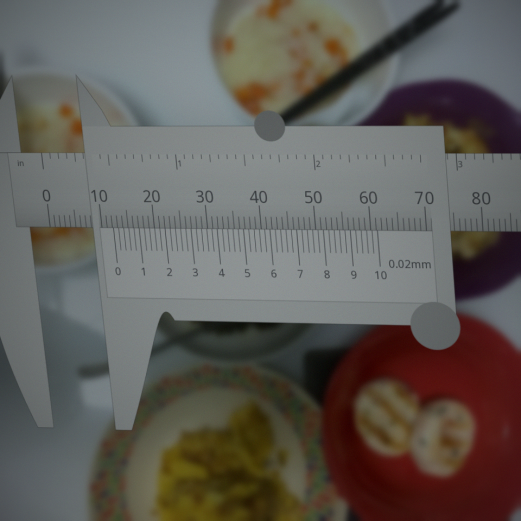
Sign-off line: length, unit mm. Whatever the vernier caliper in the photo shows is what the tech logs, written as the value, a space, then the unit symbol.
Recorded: 12.2 mm
